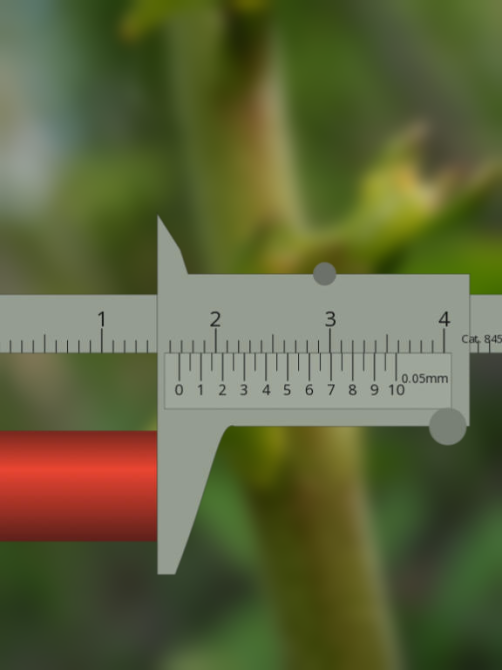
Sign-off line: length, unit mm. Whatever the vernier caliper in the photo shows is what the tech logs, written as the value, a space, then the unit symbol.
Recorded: 16.8 mm
